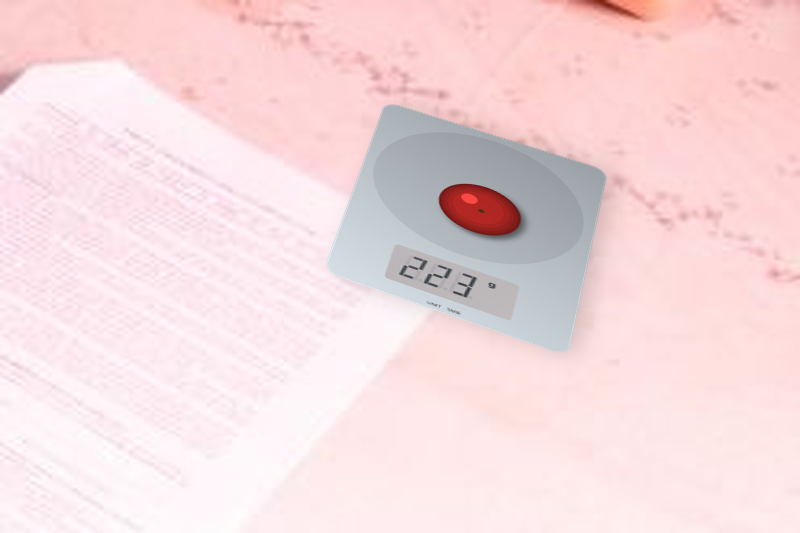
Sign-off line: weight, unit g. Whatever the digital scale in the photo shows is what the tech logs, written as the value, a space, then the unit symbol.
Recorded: 223 g
